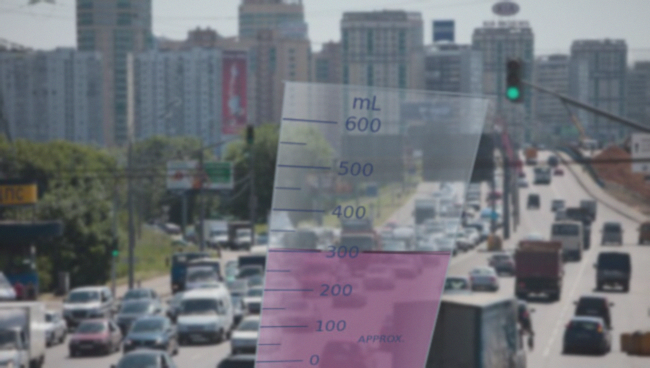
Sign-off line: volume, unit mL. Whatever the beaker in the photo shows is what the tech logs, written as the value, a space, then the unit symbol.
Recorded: 300 mL
